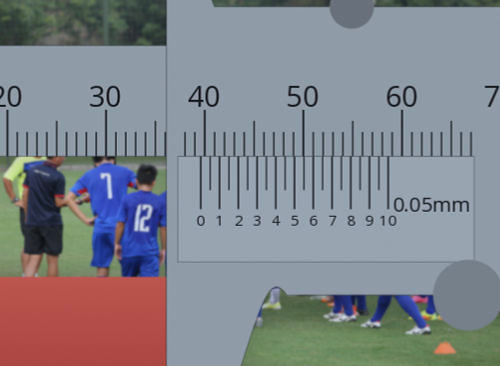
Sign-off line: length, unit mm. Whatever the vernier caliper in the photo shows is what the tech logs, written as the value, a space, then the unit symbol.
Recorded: 39.6 mm
